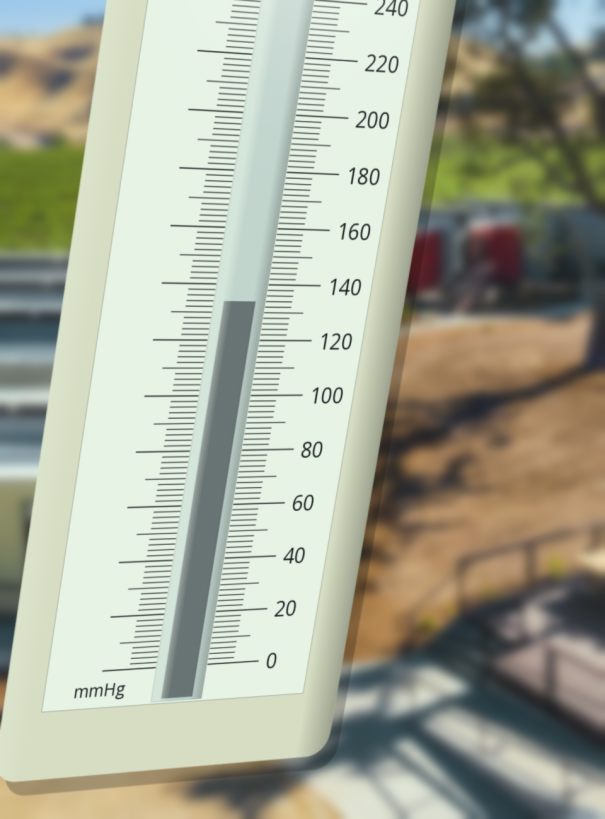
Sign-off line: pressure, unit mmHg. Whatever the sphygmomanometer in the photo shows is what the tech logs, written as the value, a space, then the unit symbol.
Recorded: 134 mmHg
